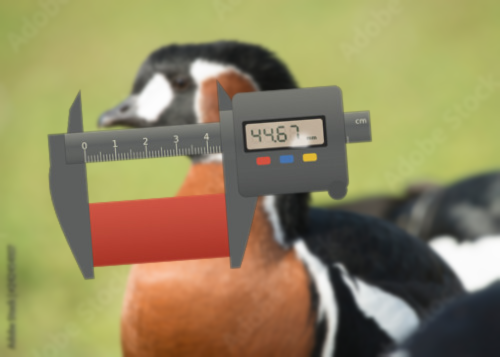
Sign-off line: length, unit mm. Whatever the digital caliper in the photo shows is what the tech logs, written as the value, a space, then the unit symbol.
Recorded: 44.67 mm
